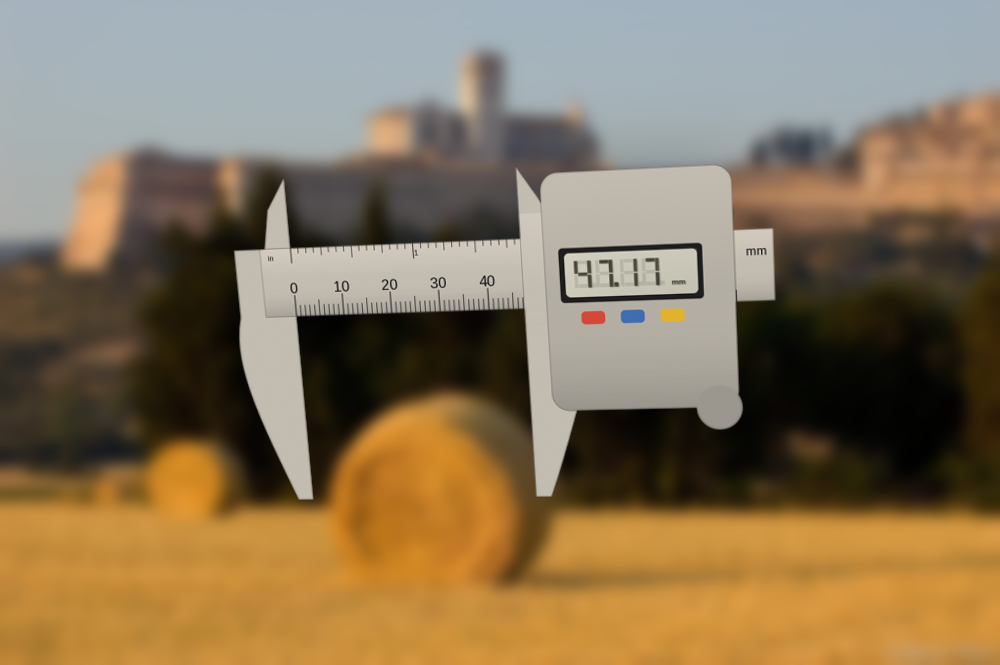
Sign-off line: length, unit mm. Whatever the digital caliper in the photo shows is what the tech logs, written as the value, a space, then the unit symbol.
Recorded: 47.17 mm
